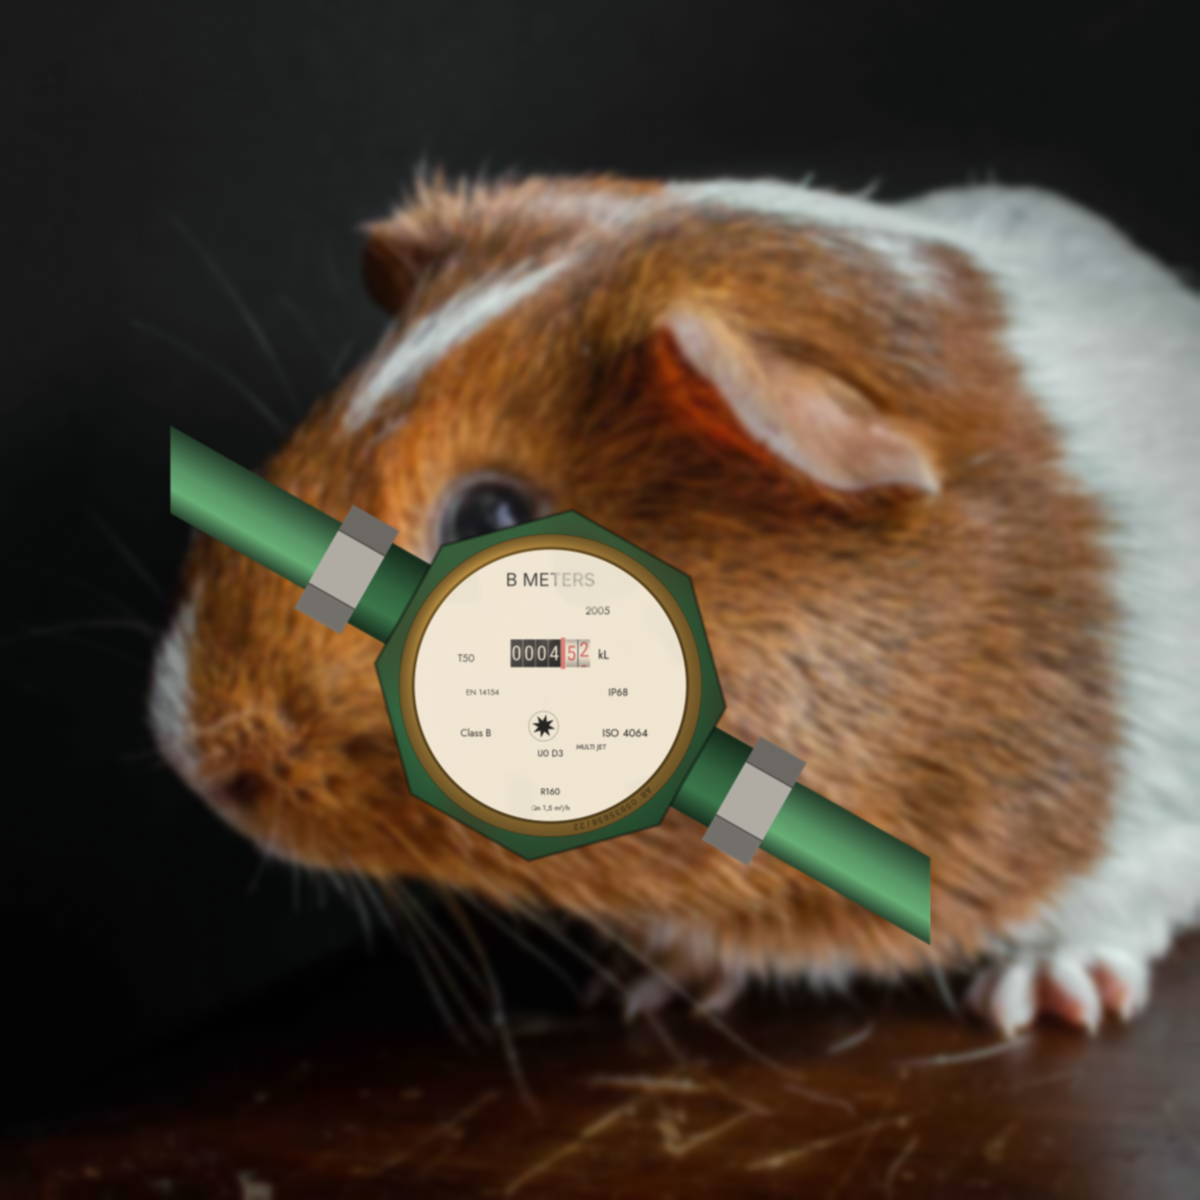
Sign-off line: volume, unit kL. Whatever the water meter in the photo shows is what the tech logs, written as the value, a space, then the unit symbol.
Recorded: 4.52 kL
